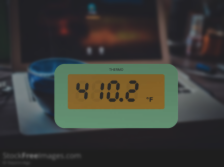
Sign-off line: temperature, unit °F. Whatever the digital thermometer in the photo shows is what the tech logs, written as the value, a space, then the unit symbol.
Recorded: 410.2 °F
